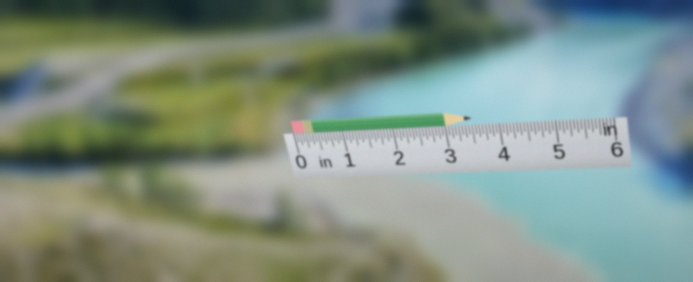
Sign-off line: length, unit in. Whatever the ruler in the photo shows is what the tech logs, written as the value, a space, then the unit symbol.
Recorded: 3.5 in
